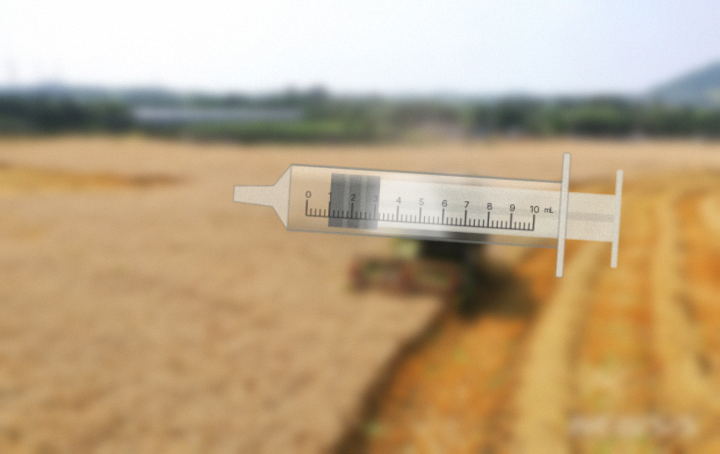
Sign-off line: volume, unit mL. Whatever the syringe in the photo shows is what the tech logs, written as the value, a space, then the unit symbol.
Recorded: 1 mL
